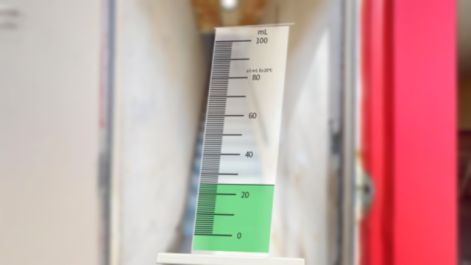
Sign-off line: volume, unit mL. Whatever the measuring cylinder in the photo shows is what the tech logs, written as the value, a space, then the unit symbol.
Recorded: 25 mL
